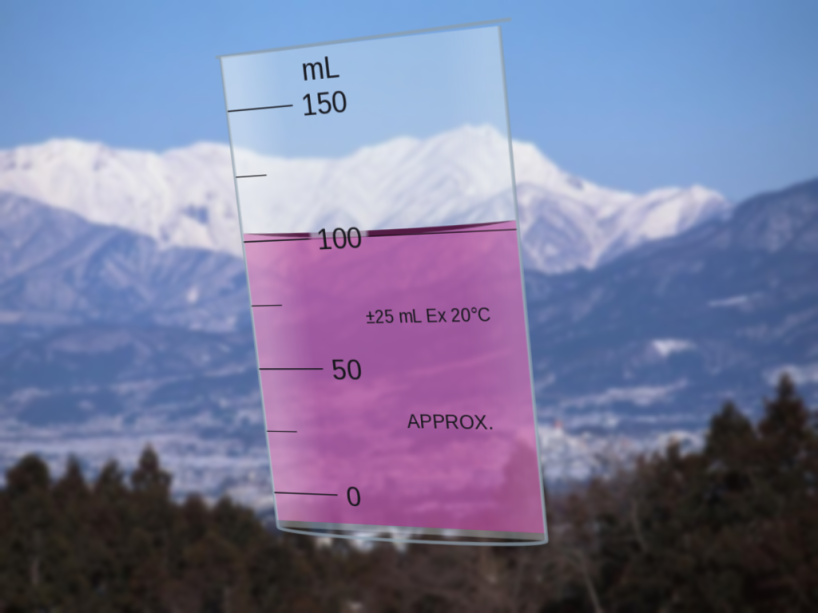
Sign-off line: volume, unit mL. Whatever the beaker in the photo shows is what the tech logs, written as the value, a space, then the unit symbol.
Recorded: 100 mL
